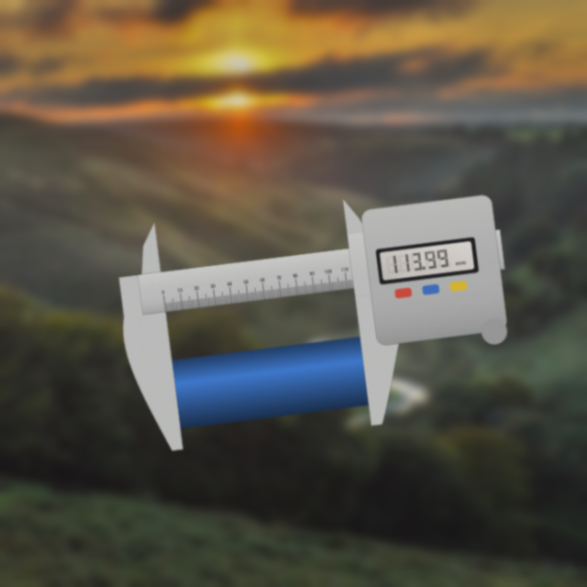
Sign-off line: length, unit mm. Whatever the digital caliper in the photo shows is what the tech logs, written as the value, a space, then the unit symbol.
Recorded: 113.99 mm
